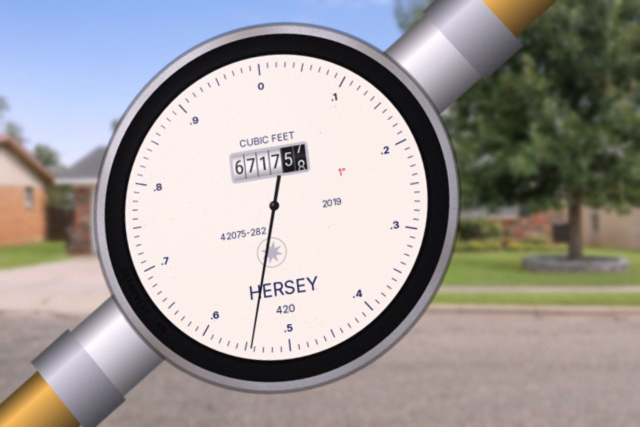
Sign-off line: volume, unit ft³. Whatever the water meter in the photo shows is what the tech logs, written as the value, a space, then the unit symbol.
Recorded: 671757.54 ft³
